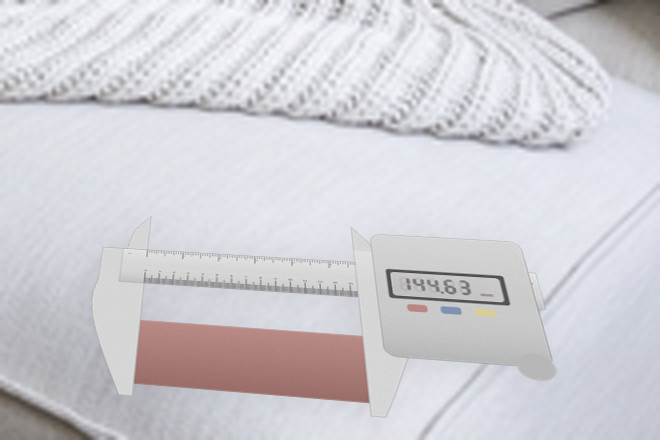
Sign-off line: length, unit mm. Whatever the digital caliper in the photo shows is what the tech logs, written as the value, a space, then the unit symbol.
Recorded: 144.63 mm
